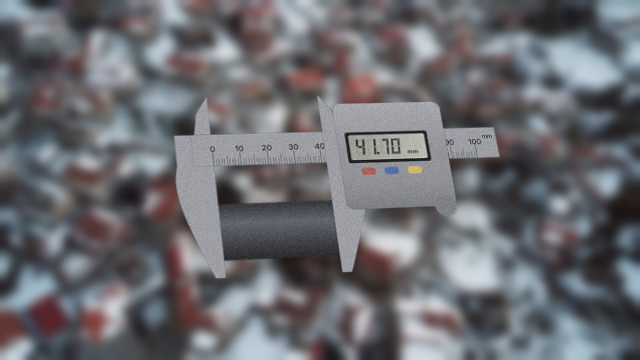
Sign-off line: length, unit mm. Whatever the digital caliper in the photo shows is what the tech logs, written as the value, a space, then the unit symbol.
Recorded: 41.70 mm
